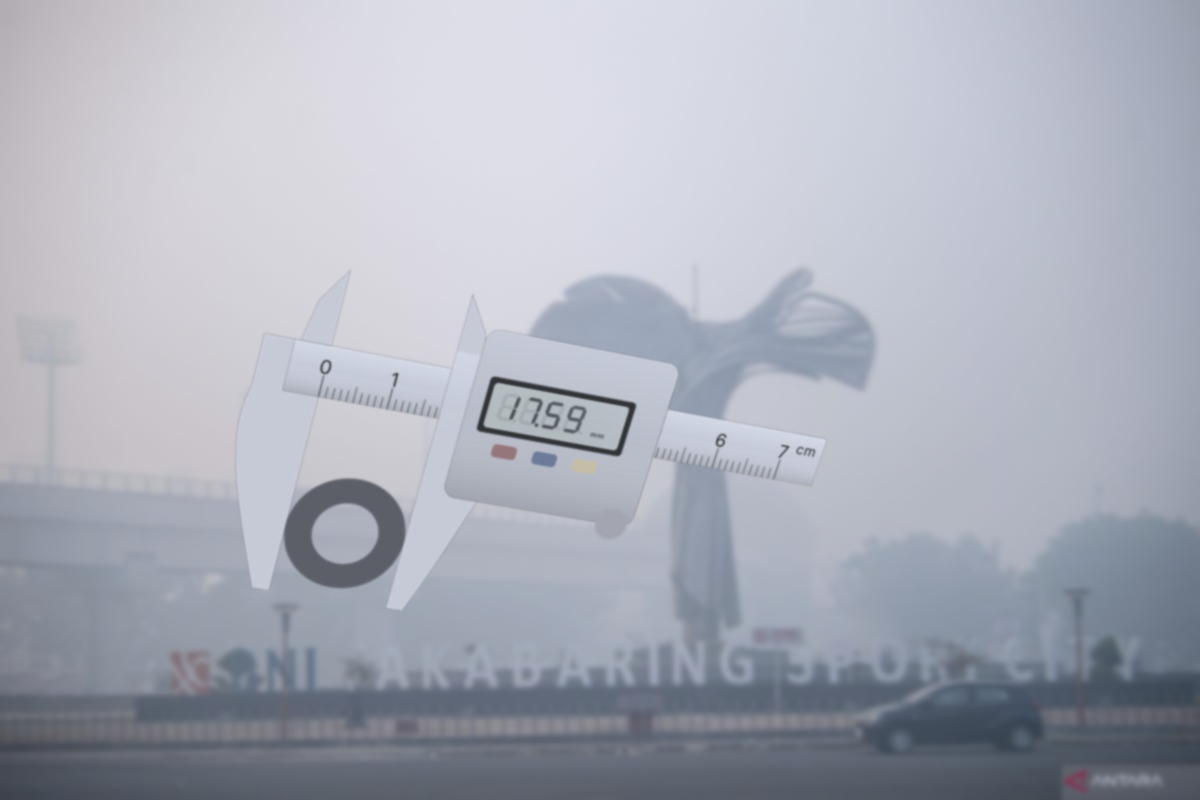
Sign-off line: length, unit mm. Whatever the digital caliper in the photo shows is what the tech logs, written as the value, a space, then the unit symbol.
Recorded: 17.59 mm
